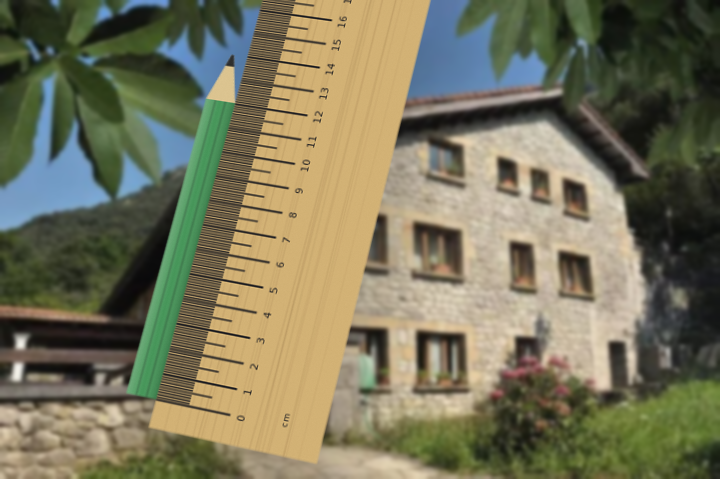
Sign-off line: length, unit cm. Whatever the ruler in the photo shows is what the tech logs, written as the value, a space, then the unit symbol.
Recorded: 14 cm
